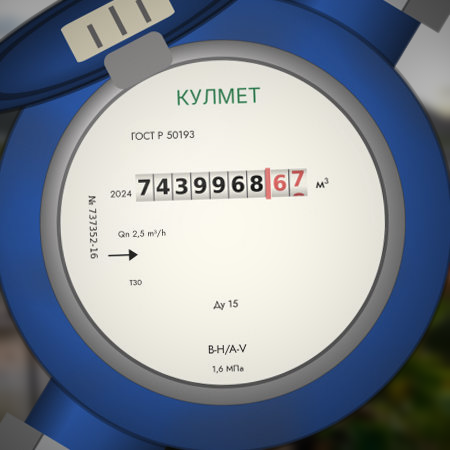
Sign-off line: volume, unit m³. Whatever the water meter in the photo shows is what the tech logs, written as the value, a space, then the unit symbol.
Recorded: 7439968.67 m³
